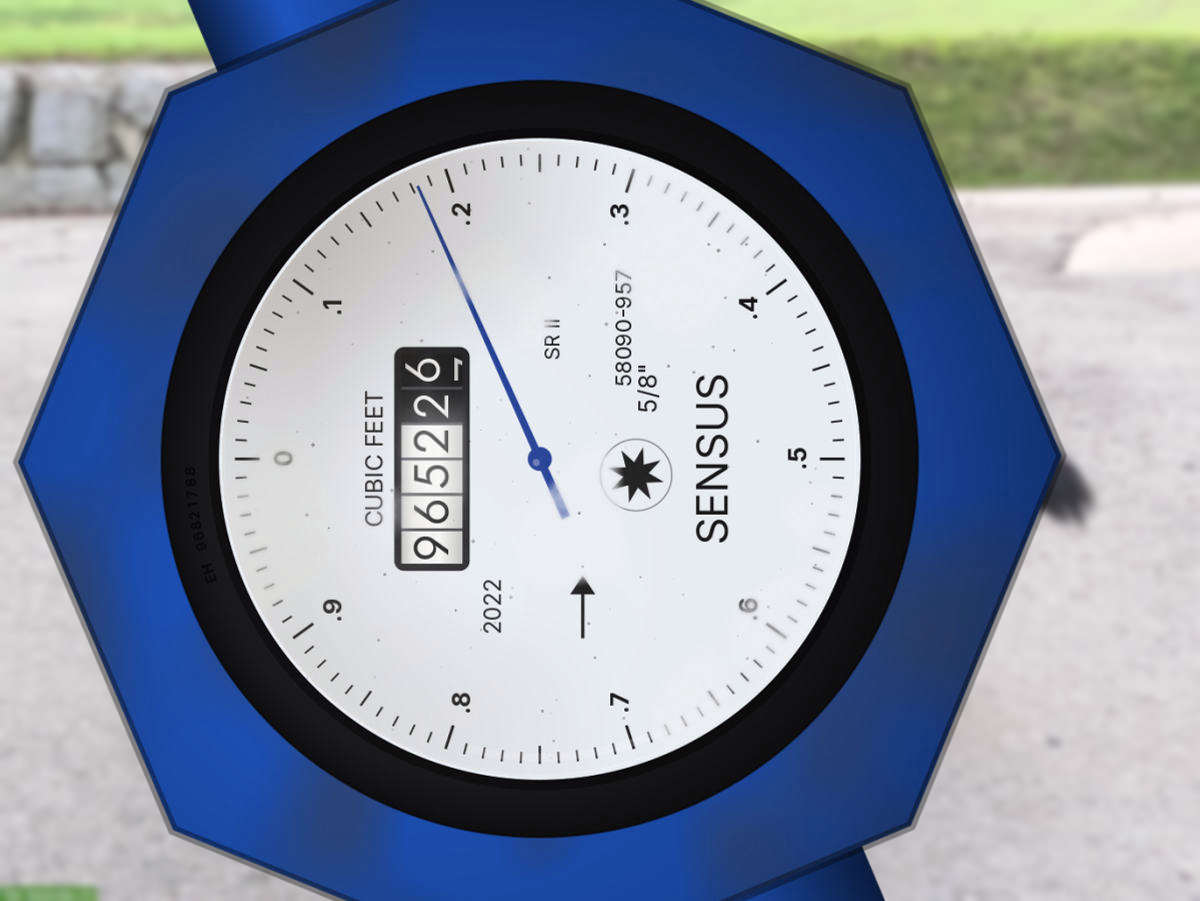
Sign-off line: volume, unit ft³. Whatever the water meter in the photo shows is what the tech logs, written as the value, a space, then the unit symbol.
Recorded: 965226.18 ft³
